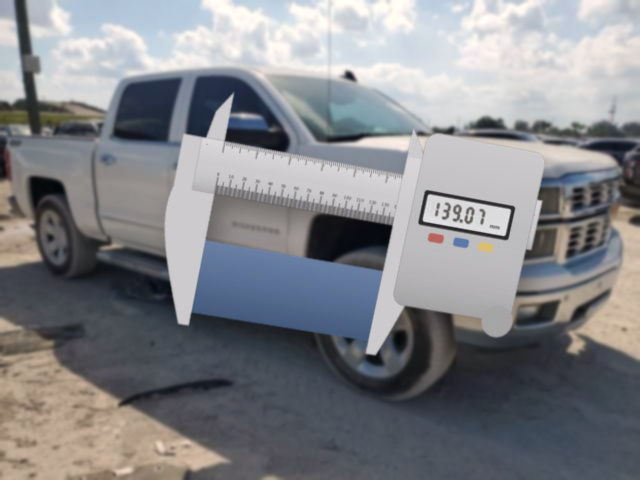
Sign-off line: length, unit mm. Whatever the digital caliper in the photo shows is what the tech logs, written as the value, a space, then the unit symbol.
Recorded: 139.07 mm
